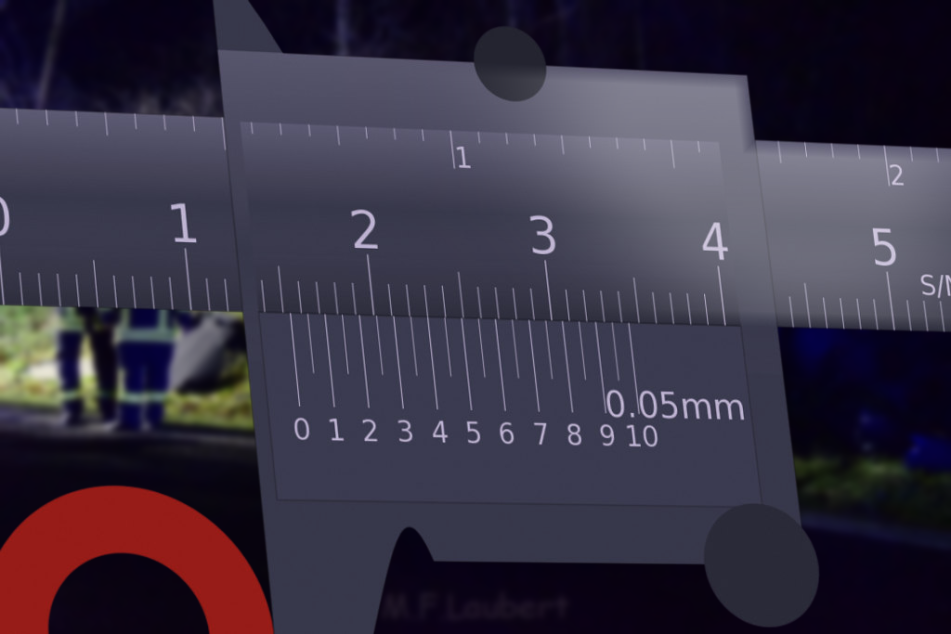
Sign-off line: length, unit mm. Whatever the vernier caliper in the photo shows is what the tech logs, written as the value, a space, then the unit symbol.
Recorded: 15.4 mm
